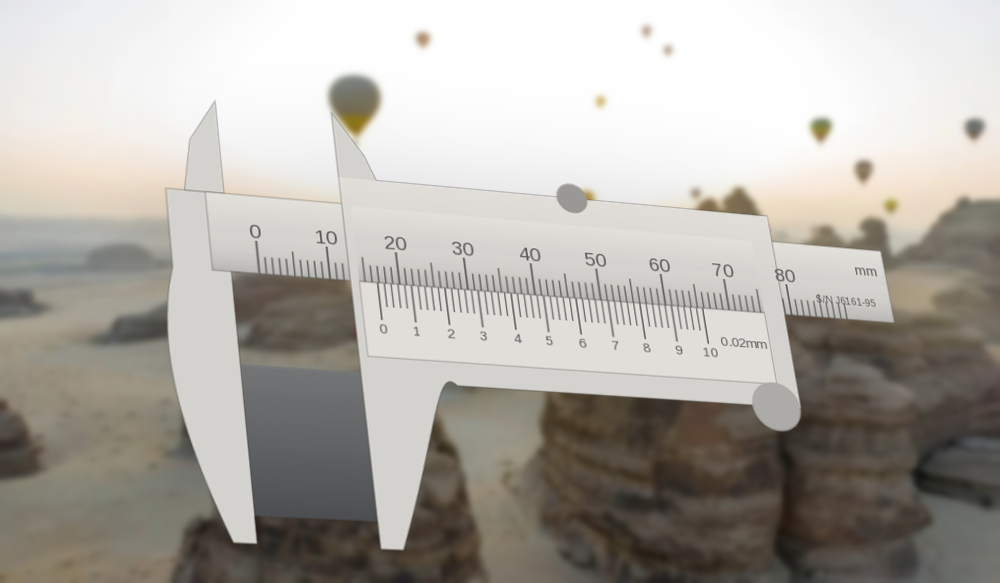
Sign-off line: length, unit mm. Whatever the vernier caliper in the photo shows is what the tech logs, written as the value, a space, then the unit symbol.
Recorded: 16.8 mm
